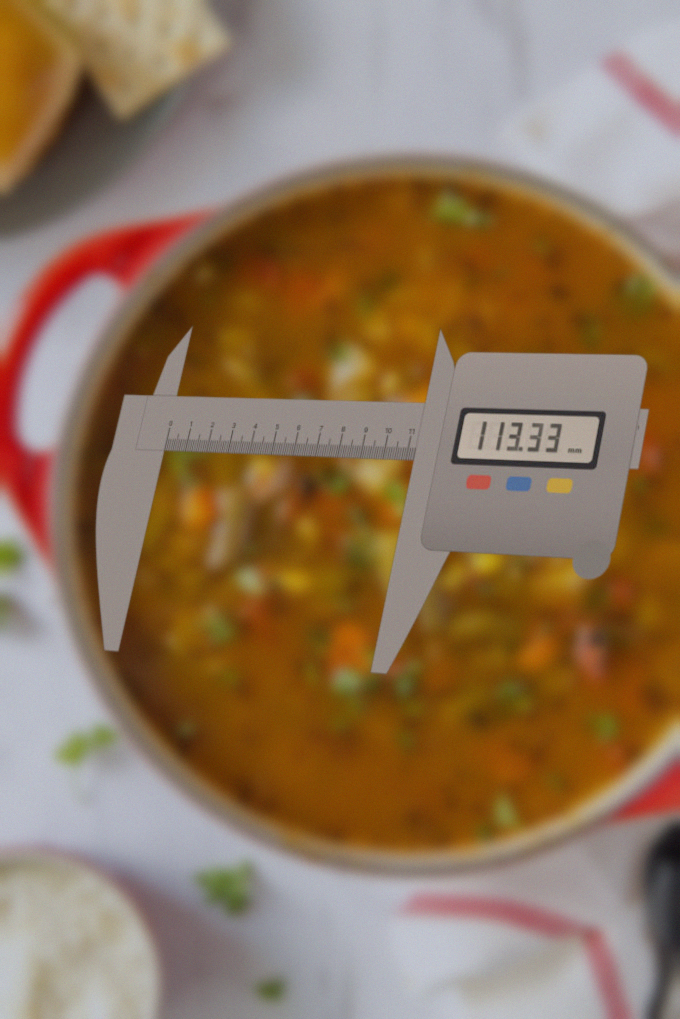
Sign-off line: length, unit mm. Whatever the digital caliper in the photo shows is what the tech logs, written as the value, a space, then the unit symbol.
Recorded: 113.33 mm
